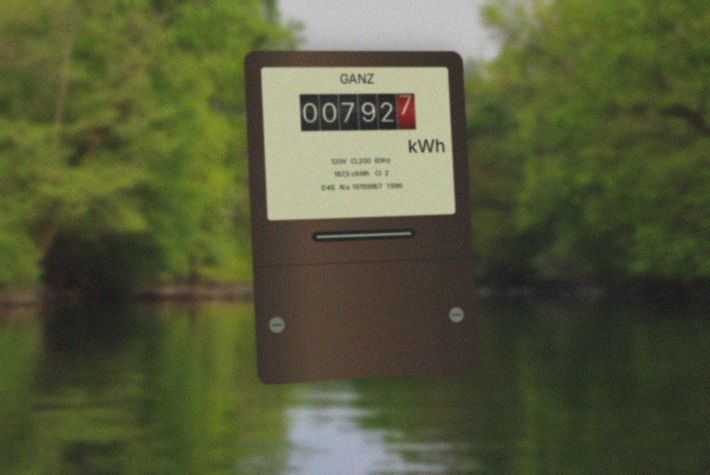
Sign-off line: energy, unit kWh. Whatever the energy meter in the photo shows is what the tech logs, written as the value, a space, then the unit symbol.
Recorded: 792.7 kWh
